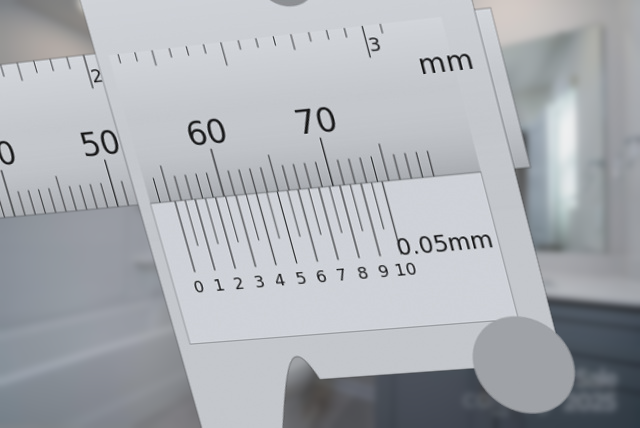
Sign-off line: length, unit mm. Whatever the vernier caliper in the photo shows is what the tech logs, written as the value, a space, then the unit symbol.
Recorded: 55.4 mm
